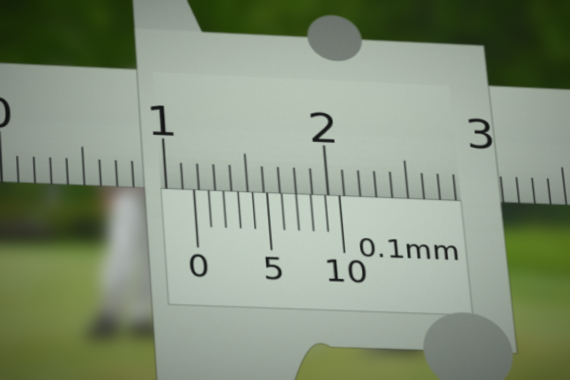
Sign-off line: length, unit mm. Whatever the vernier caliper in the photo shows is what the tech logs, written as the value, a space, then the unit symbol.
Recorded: 11.7 mm
